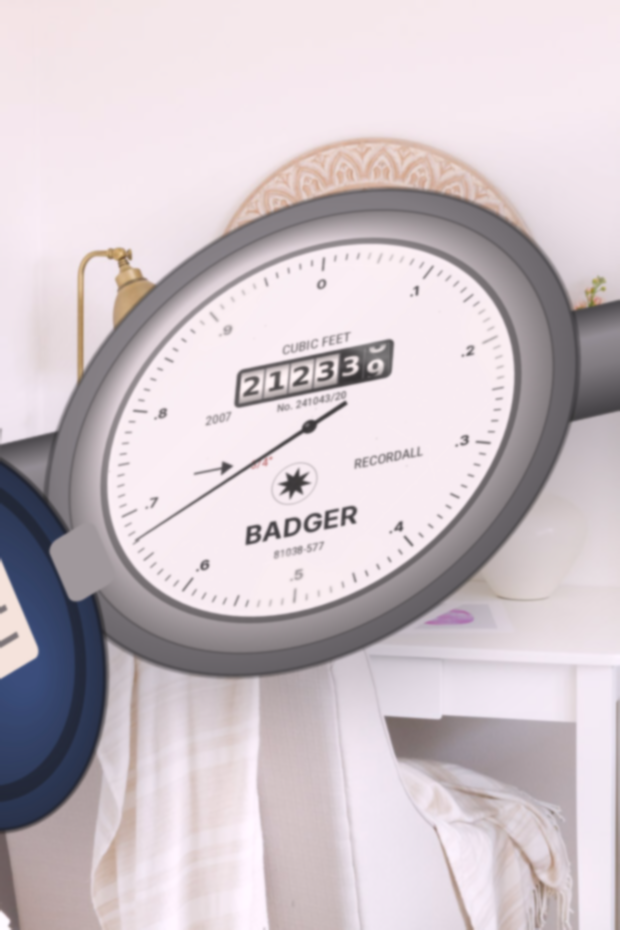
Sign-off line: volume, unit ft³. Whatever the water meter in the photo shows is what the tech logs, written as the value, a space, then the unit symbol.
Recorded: 212338.67 ft³
